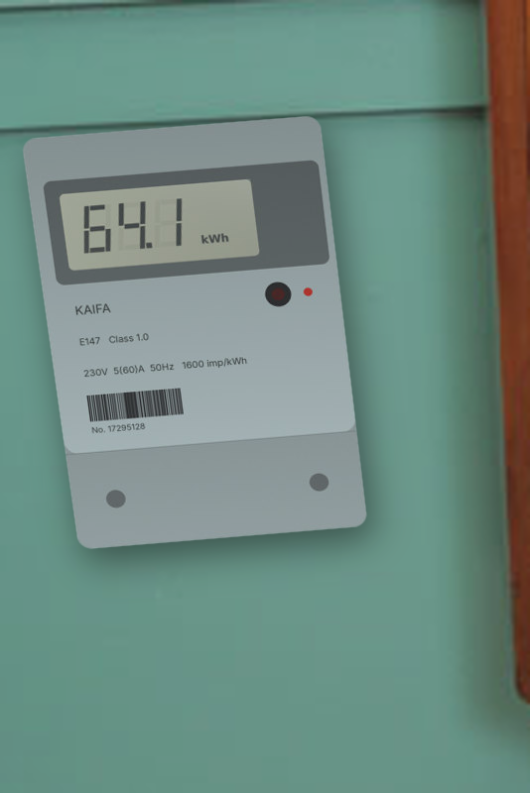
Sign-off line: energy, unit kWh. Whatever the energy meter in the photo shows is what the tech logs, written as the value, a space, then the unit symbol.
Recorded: 64.1 kWh
